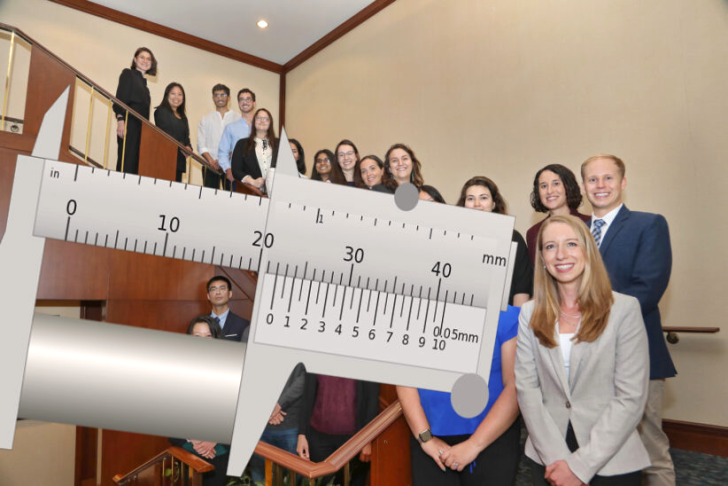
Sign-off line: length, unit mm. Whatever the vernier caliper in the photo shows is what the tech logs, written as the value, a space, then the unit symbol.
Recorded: 22.0 mm
